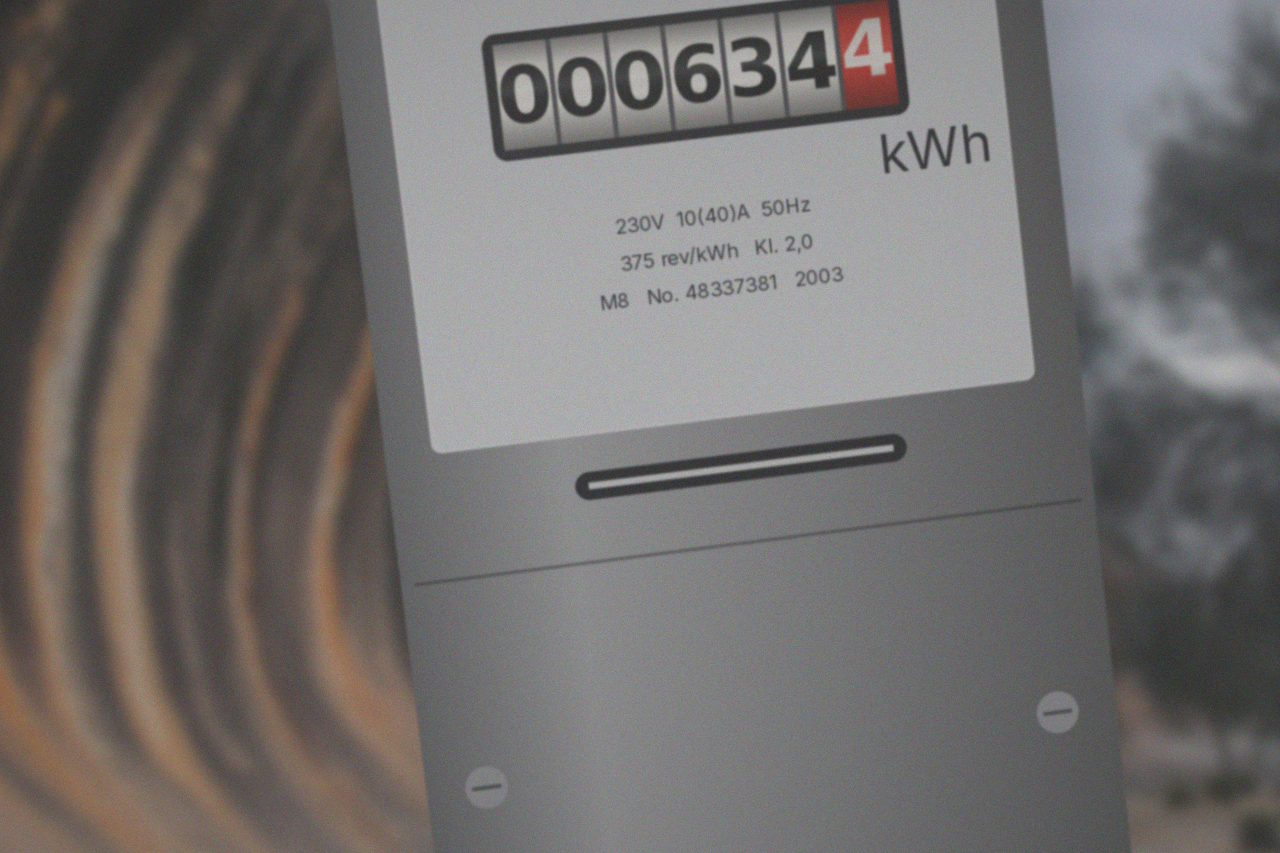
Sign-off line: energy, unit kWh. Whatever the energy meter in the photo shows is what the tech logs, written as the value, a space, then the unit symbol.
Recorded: 634.4 kWh
